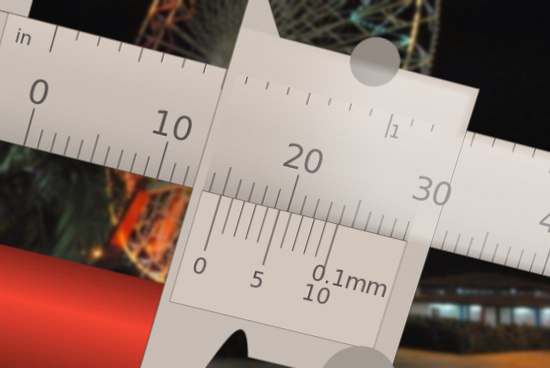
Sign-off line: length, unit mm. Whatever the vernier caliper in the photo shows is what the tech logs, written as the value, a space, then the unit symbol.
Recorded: 14.9 mm
